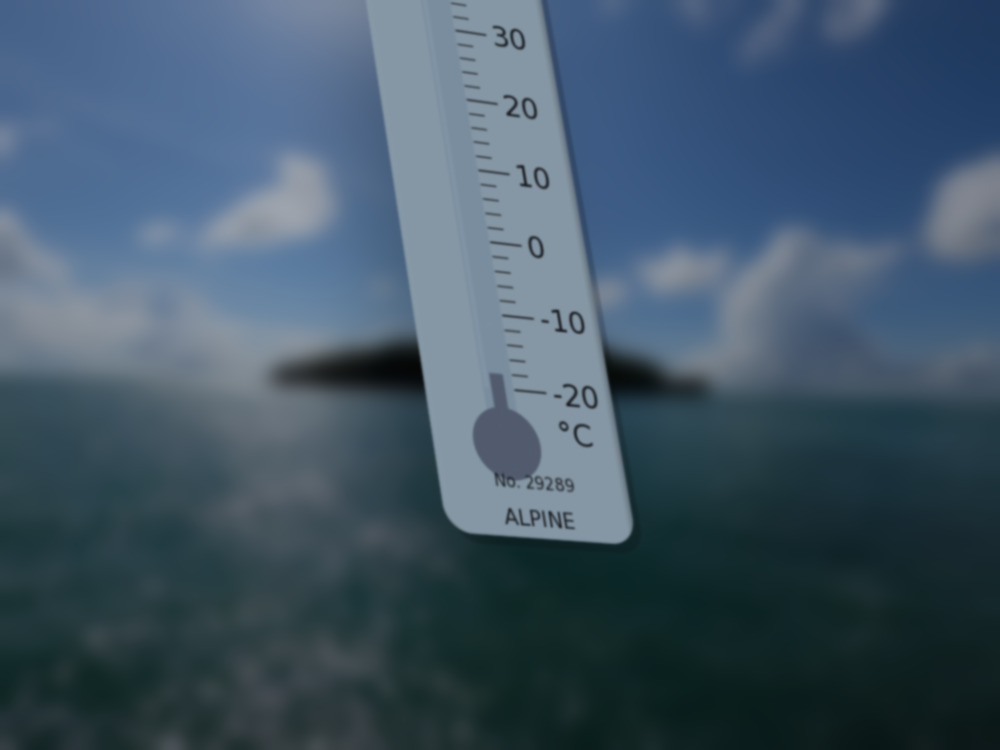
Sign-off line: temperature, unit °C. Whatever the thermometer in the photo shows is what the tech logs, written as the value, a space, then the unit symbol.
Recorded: -18 °C
